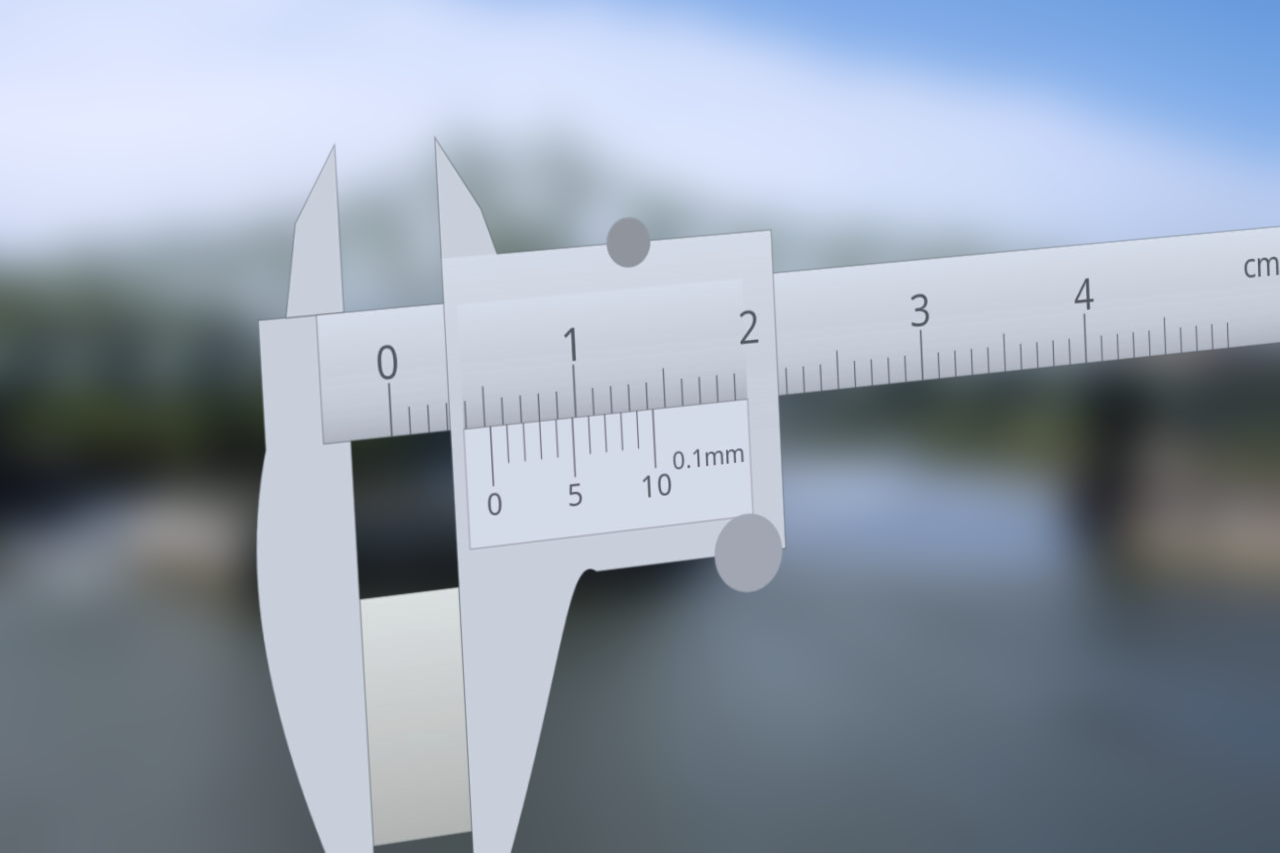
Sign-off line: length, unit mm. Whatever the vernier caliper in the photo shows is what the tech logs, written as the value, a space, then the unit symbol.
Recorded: 5.3 mm
